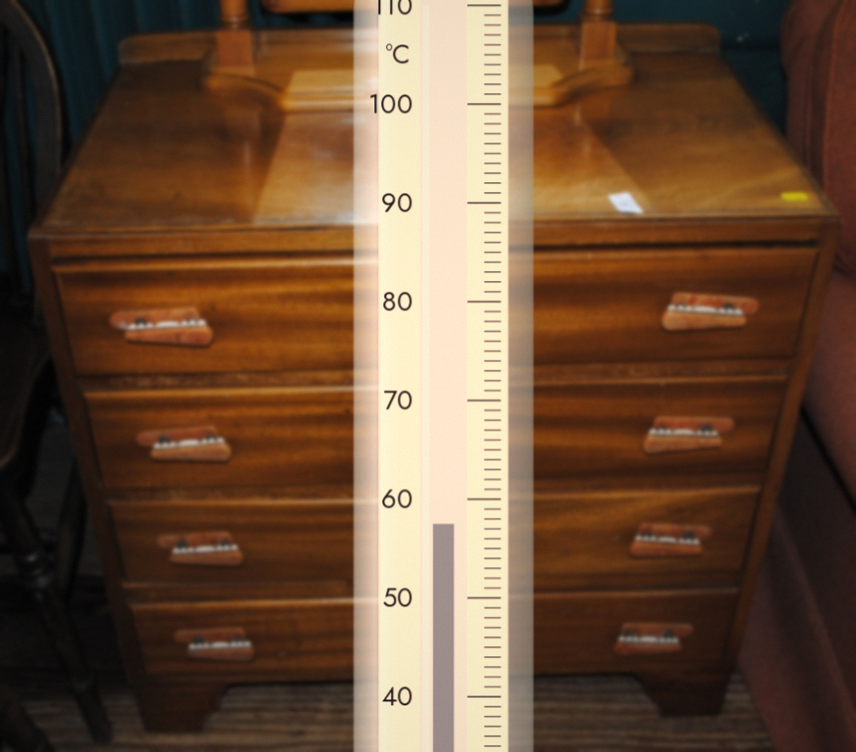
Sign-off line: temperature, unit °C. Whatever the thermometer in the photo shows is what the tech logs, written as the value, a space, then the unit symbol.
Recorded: 57.5 °C
